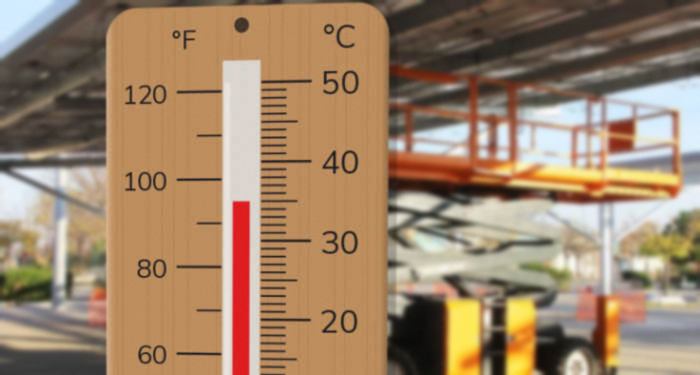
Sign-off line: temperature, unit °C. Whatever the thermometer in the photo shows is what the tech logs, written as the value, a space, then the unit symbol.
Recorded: 35 °C
